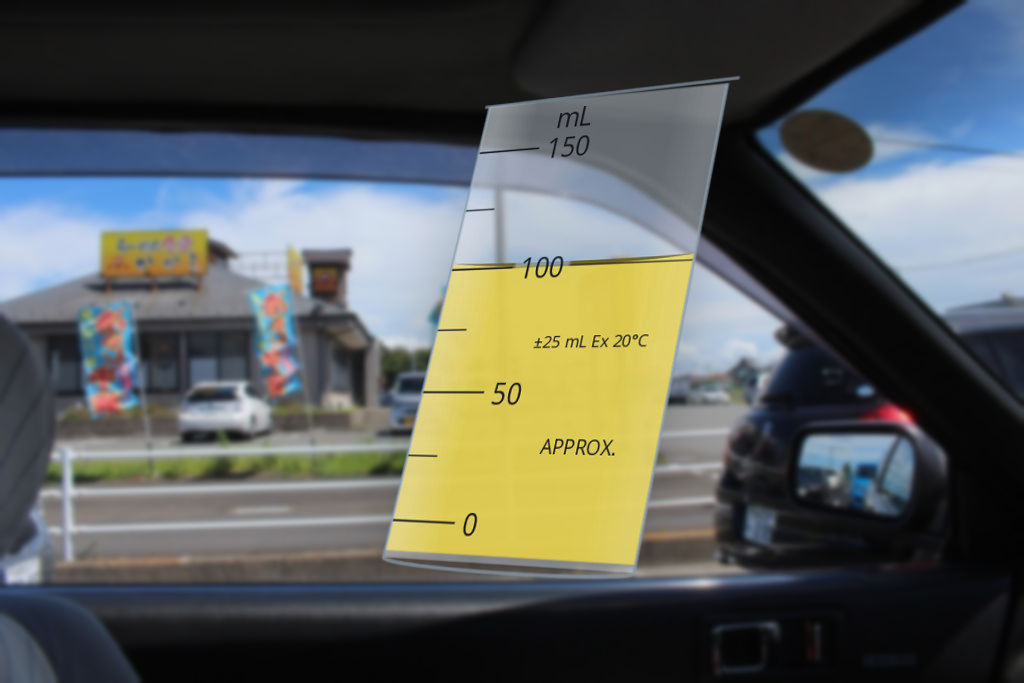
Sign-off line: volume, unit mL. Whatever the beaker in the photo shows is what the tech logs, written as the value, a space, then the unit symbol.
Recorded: 100 mL
